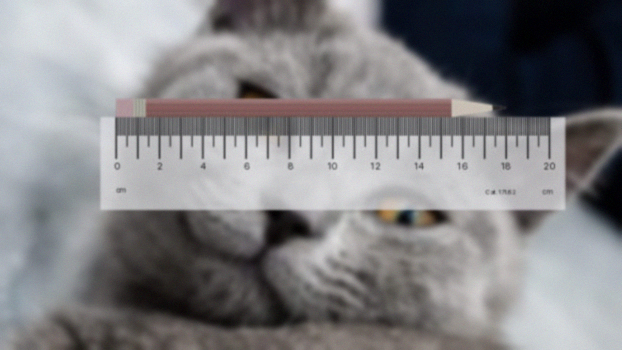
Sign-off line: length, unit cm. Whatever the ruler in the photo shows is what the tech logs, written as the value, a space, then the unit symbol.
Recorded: 18 cm
